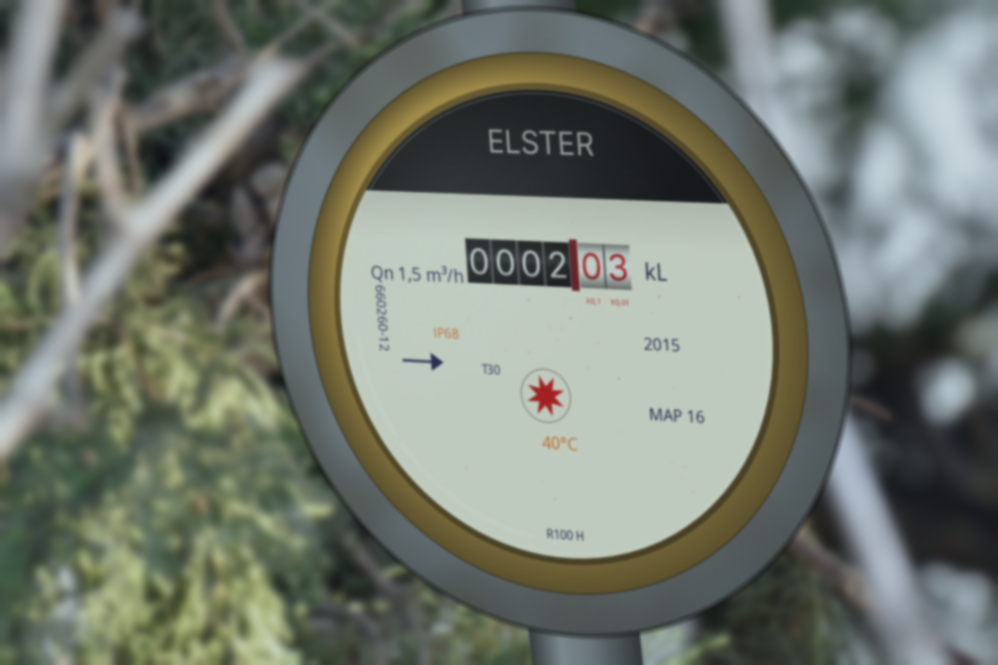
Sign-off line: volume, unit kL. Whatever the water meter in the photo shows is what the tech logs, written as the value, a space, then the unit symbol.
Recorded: 2.03 kL
